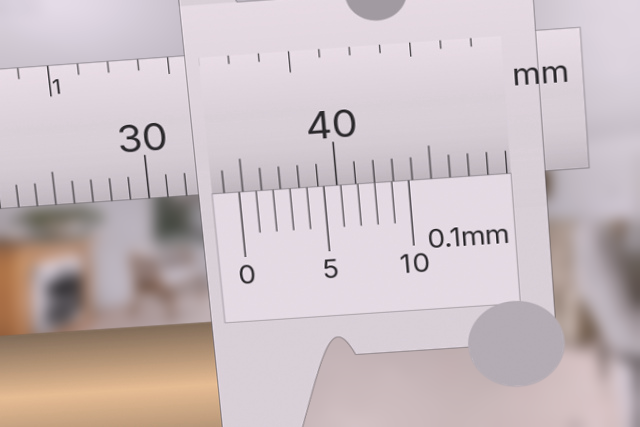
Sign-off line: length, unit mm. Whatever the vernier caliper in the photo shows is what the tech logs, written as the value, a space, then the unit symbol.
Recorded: 34.8 mm
